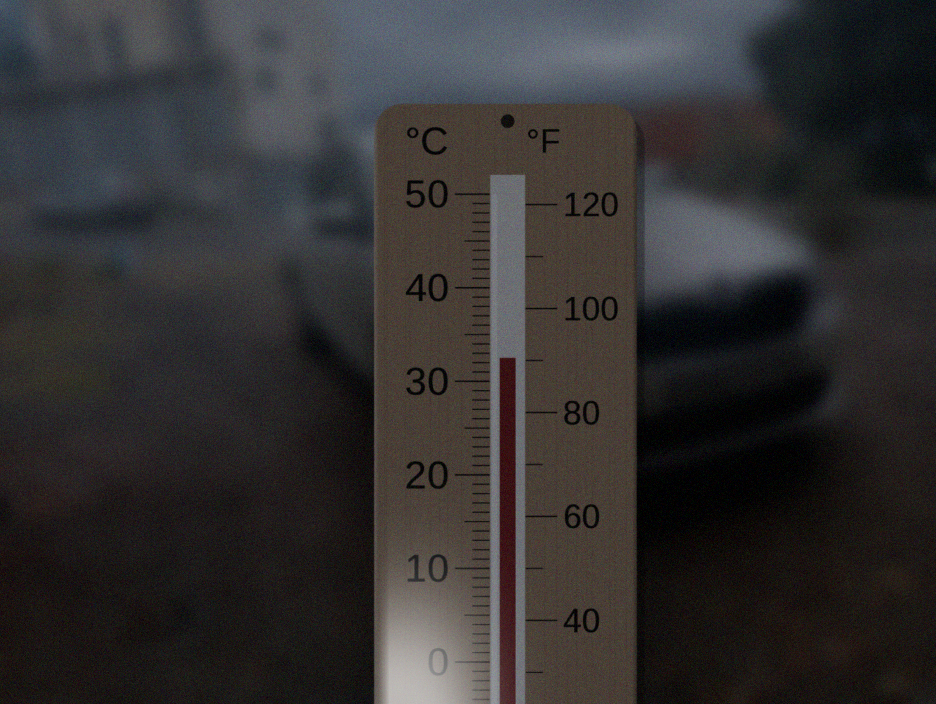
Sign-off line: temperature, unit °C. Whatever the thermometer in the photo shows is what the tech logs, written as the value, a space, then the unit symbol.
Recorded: 32.5 °C
